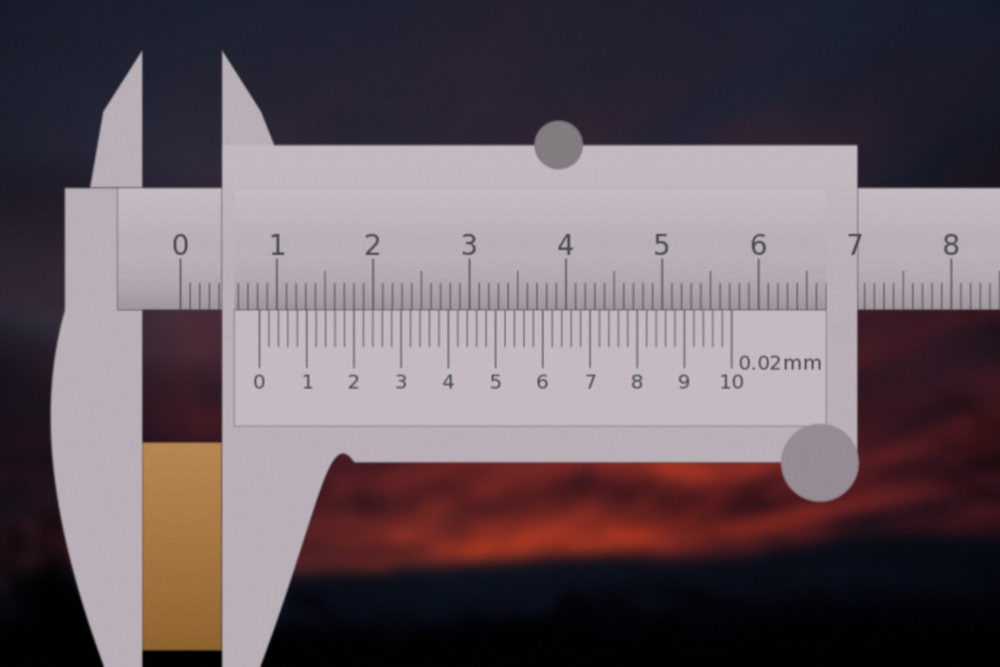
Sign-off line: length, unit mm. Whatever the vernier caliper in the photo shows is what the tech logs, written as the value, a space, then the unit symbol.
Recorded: 8.2 mm
